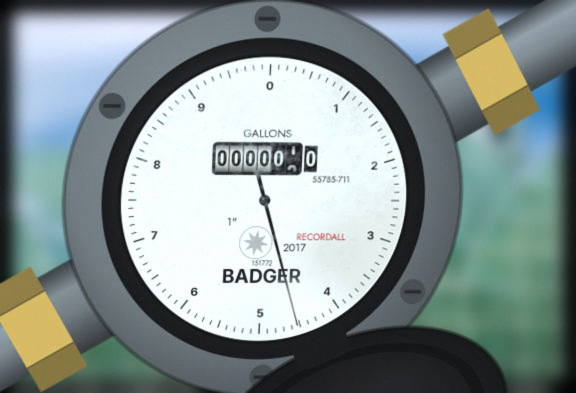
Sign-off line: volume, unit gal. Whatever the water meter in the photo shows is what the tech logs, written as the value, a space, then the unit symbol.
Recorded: 14.5 gal
